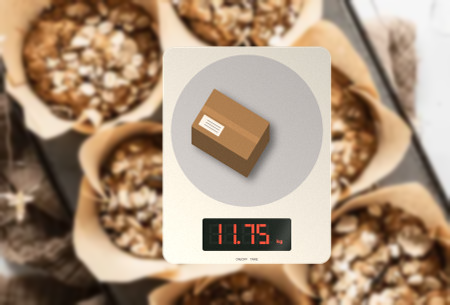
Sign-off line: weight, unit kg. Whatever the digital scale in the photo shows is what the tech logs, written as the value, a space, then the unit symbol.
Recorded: 11.75 kg
